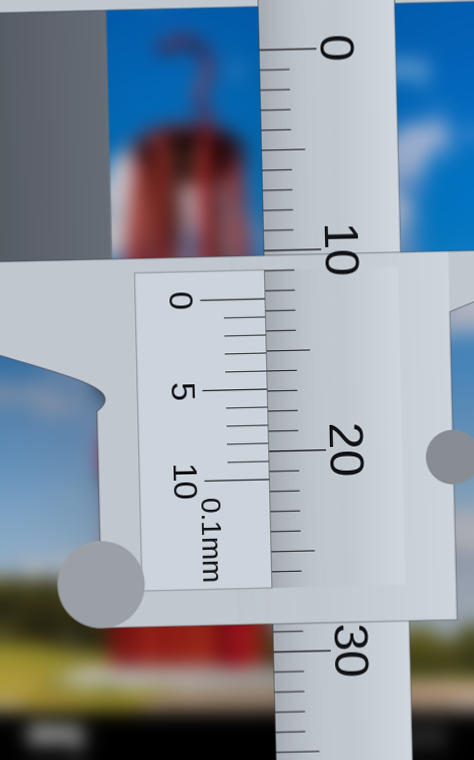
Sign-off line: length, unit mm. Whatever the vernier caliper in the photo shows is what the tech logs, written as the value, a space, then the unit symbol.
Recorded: 12.4 mm
